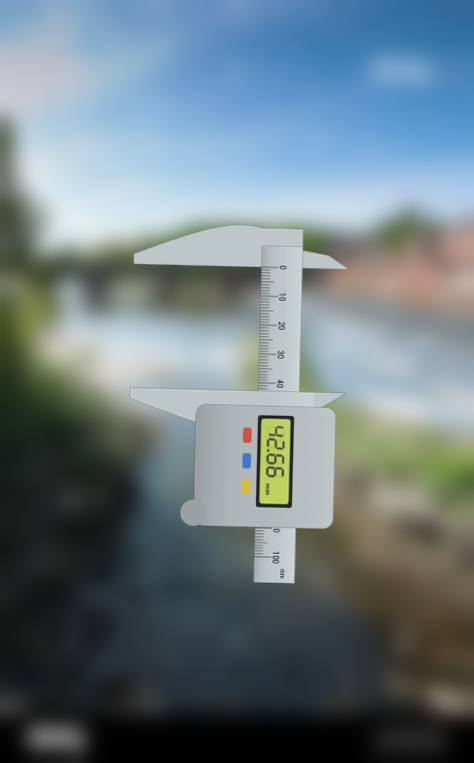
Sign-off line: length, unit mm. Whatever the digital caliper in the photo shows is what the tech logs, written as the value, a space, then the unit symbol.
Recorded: 42.66 mm
